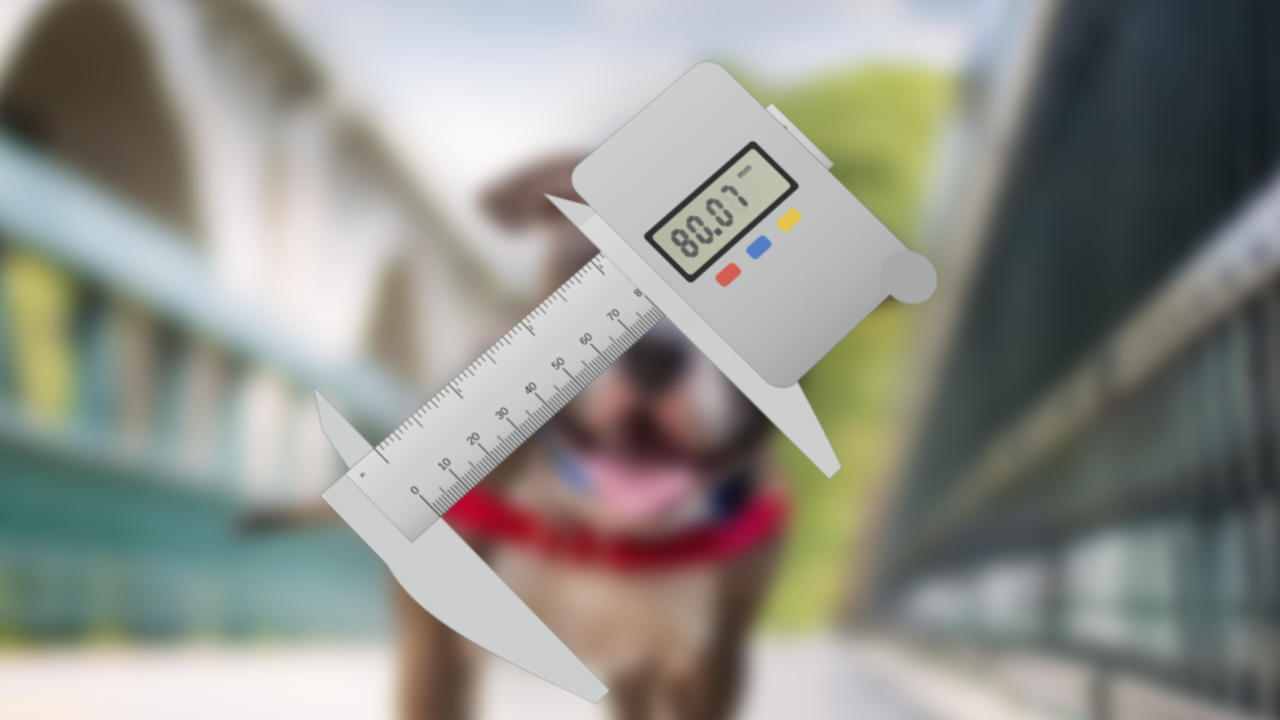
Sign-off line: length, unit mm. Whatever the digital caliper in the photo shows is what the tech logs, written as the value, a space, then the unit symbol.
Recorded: 80.07 mm
